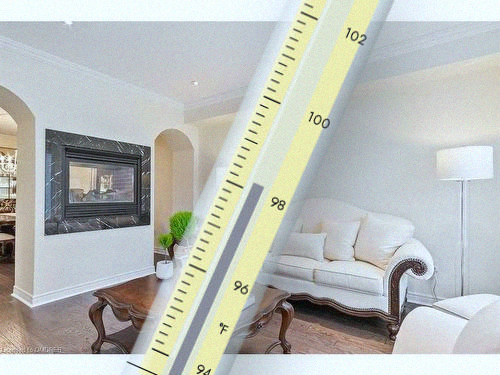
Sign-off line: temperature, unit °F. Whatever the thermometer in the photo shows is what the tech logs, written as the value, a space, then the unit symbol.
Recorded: 98.2 °F
